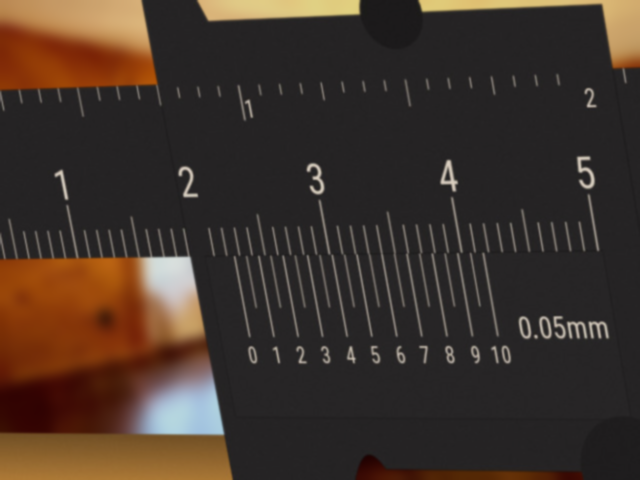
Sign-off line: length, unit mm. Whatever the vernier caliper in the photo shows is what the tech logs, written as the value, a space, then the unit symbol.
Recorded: 22.6 mm
